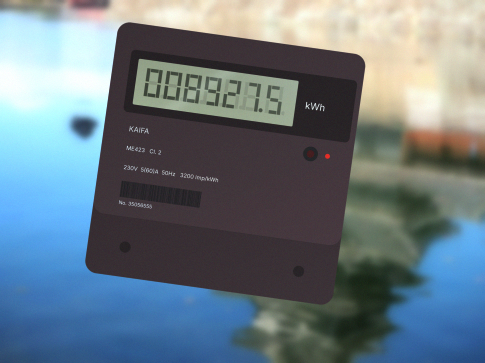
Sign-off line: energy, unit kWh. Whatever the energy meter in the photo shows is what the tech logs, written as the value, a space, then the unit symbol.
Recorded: 8927.5 kWh
